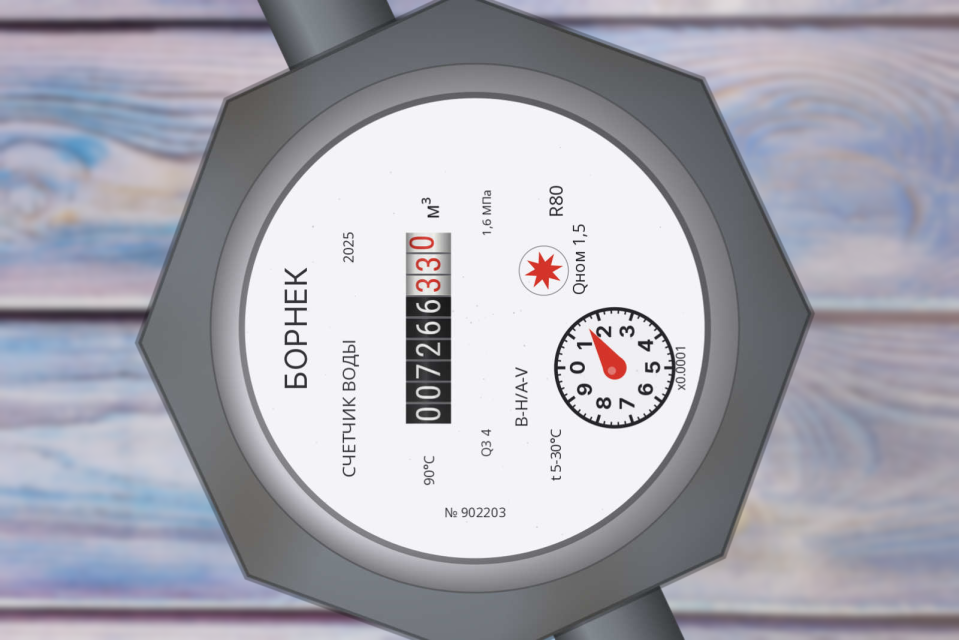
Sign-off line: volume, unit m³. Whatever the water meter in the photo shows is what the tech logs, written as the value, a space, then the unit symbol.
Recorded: 7266.3301 m³
